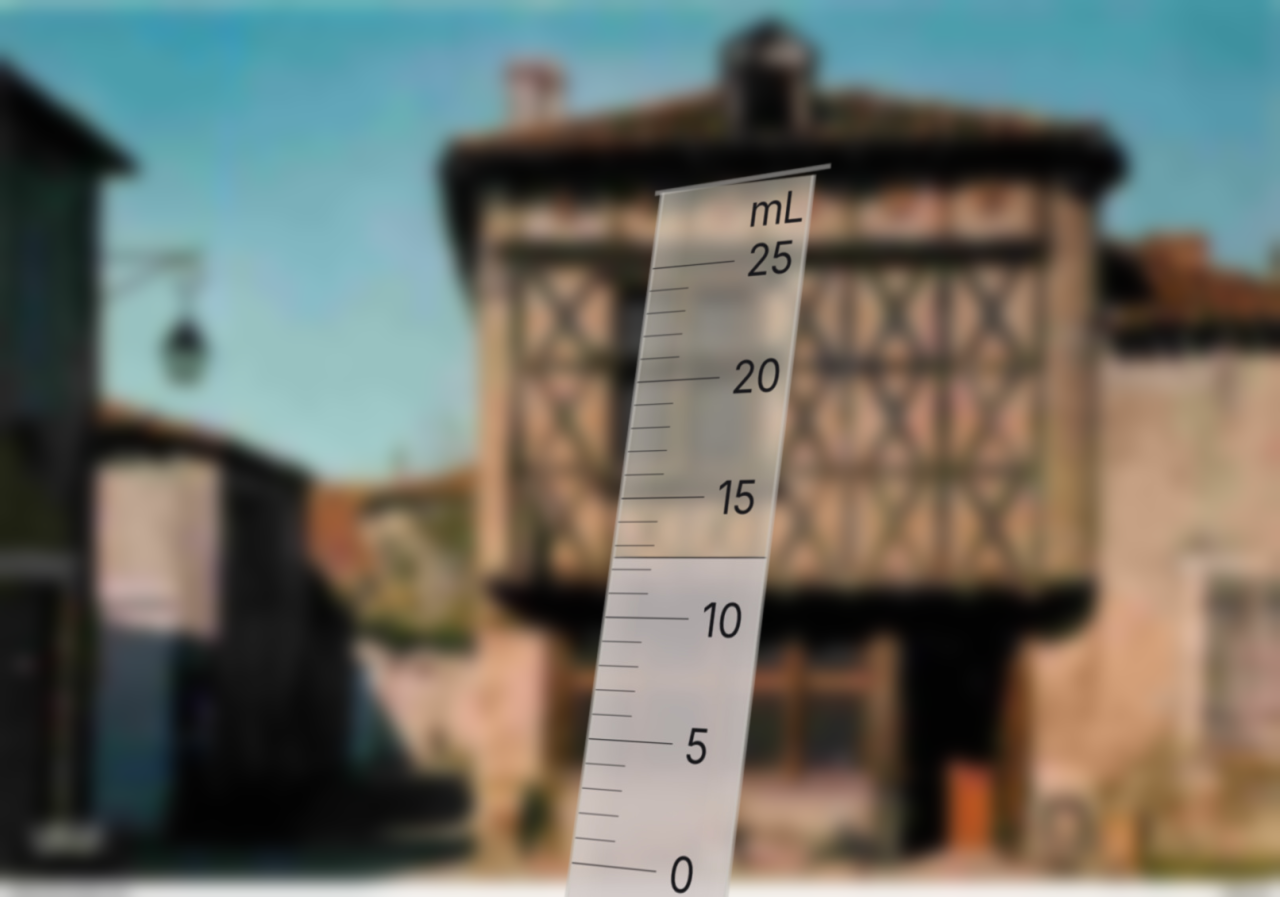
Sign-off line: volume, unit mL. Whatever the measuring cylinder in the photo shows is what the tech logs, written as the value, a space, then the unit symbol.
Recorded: 12.5 mL
